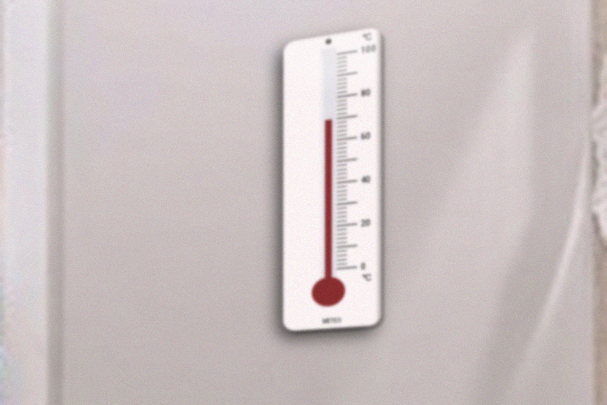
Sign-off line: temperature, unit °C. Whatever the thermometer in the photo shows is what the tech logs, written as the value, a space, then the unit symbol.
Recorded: 70 °C
